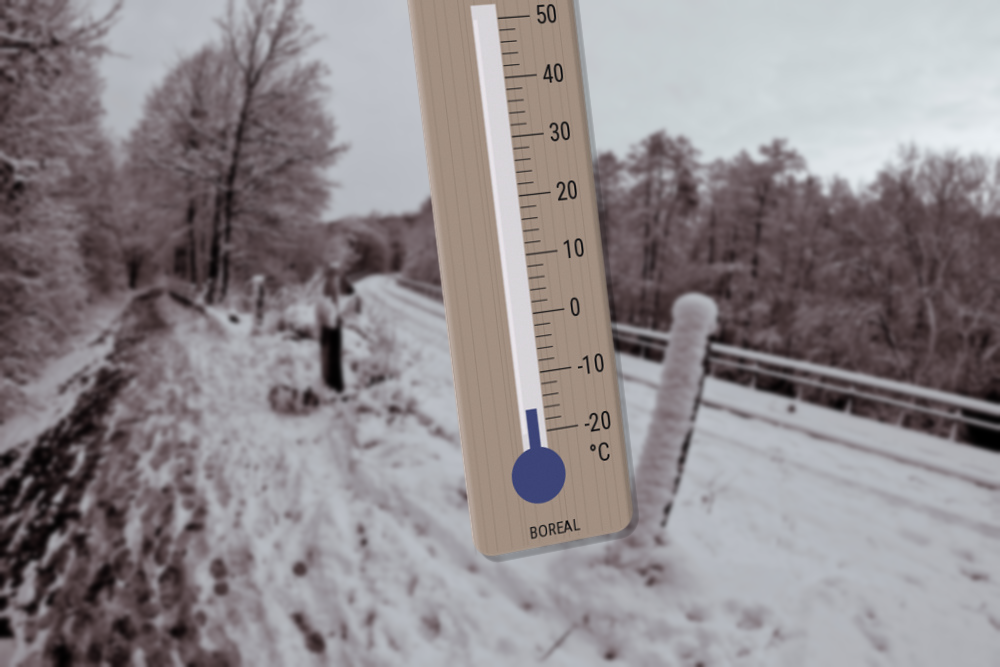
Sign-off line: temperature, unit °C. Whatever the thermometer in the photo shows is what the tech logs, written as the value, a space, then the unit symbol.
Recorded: -16 °C
